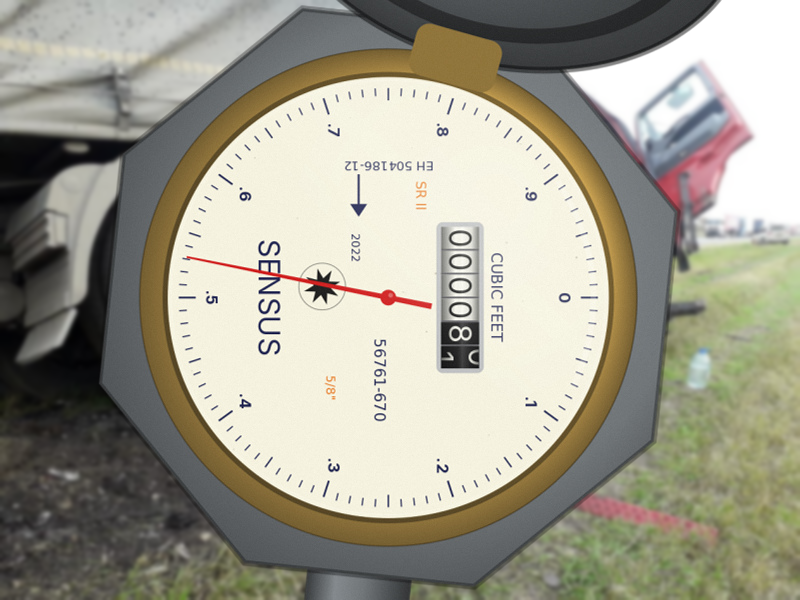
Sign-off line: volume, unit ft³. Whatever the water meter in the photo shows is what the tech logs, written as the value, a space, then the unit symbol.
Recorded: 80.53 ft³
